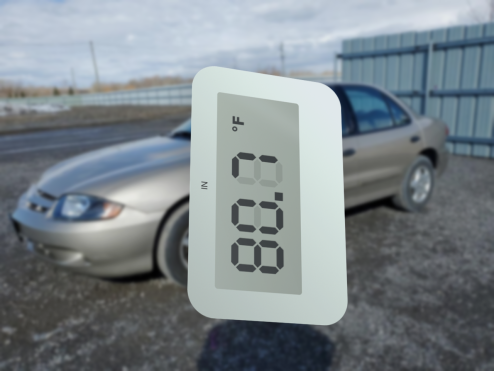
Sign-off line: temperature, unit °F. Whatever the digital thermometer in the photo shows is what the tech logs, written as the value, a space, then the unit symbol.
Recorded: 80.7 °F
